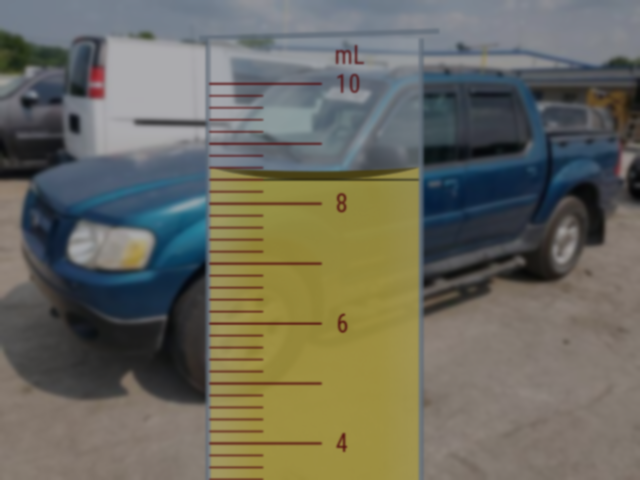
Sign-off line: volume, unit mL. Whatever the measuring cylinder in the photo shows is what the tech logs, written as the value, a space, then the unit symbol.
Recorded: 8.4 mL
